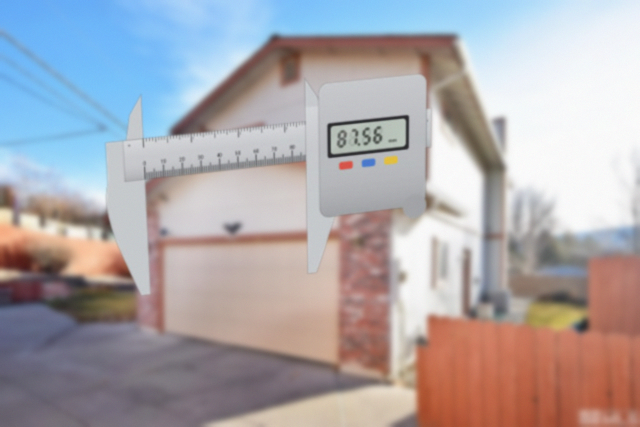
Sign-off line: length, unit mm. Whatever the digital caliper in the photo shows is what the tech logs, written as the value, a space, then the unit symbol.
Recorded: 87.56 mm
